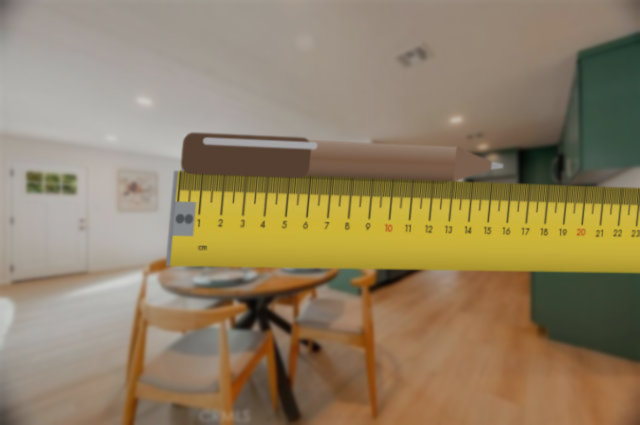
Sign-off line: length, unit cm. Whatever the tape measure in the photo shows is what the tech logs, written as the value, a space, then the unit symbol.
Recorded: 15.5 cm
